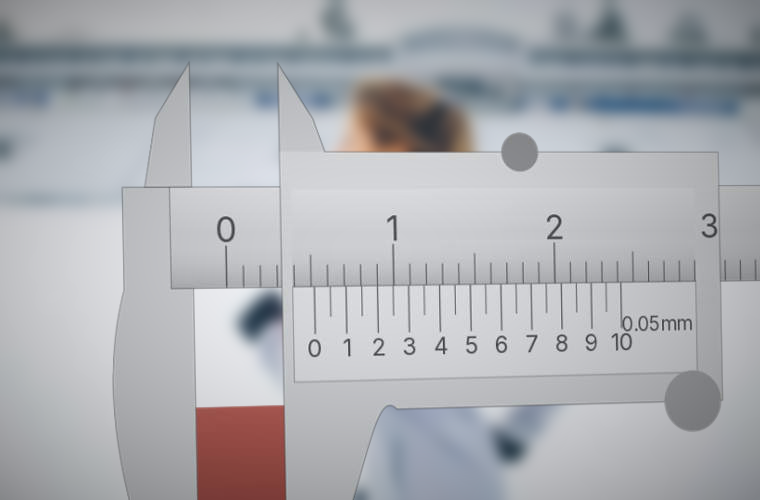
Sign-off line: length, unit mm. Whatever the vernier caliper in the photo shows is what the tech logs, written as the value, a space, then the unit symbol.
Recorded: 5.2 mm
